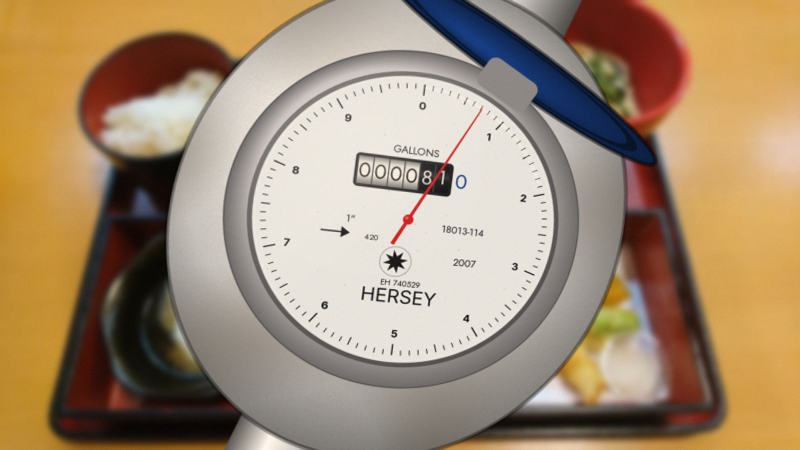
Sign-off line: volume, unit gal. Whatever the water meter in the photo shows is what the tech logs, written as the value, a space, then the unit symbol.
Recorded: 810.7 gal
